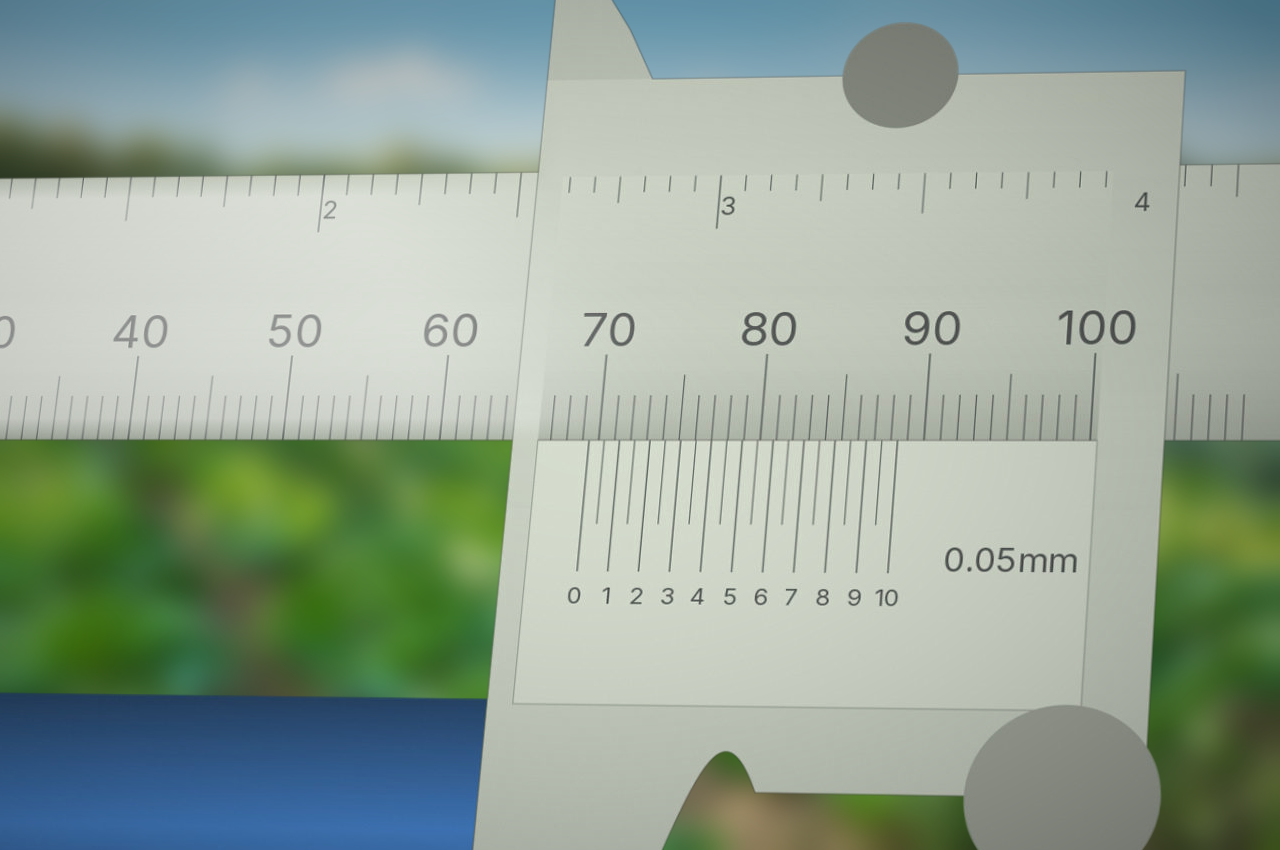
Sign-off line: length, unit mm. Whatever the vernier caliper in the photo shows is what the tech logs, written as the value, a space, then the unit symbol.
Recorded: 69.4 mm
